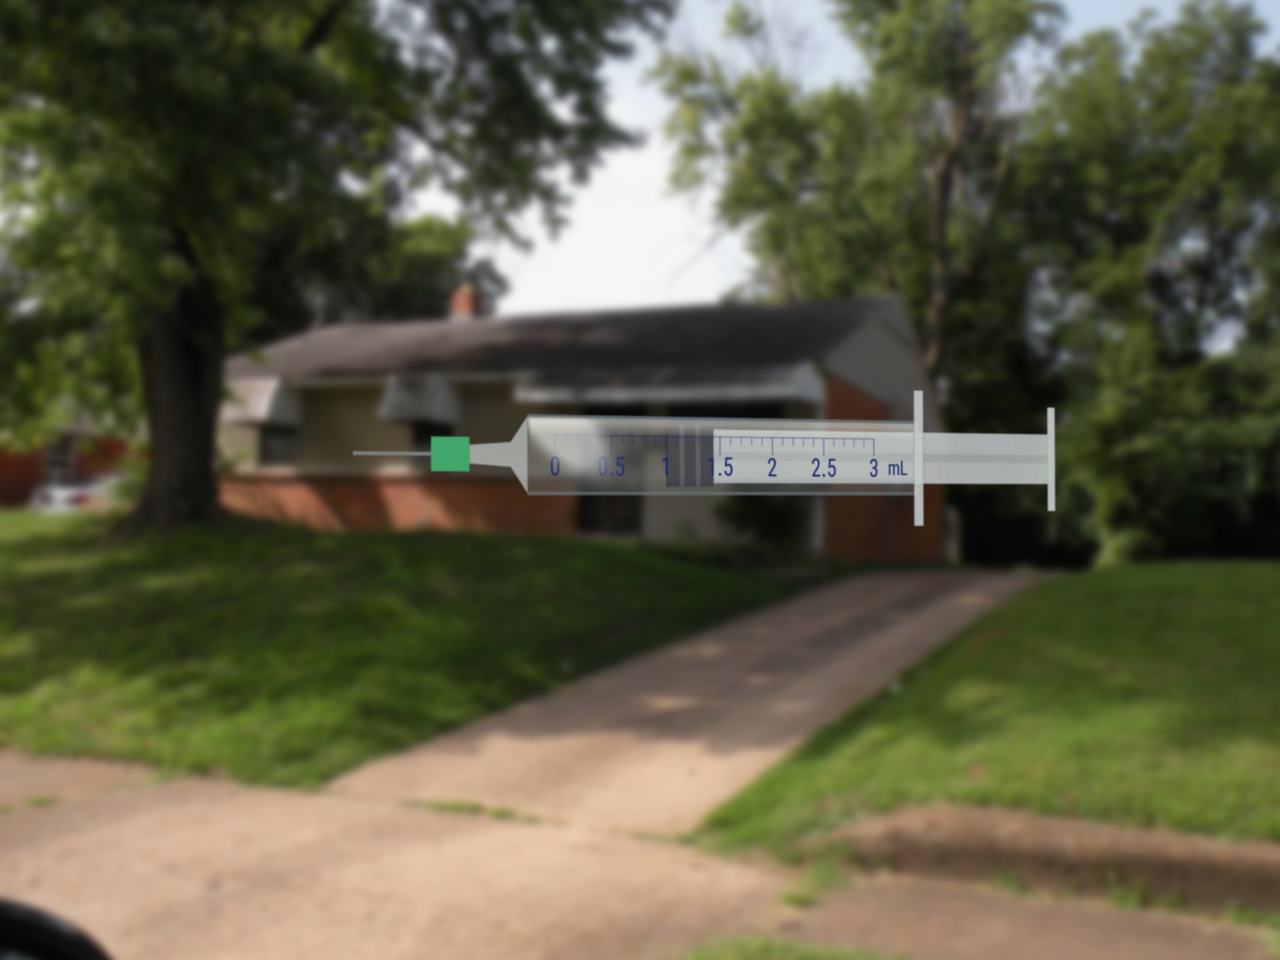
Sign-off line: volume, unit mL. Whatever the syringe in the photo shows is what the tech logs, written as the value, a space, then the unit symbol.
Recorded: 1 mL
